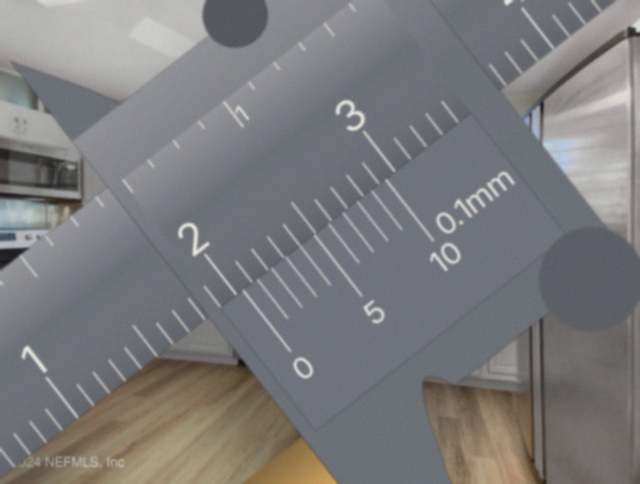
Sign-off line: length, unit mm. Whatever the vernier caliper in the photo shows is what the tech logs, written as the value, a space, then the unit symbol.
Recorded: 20.4 mm
